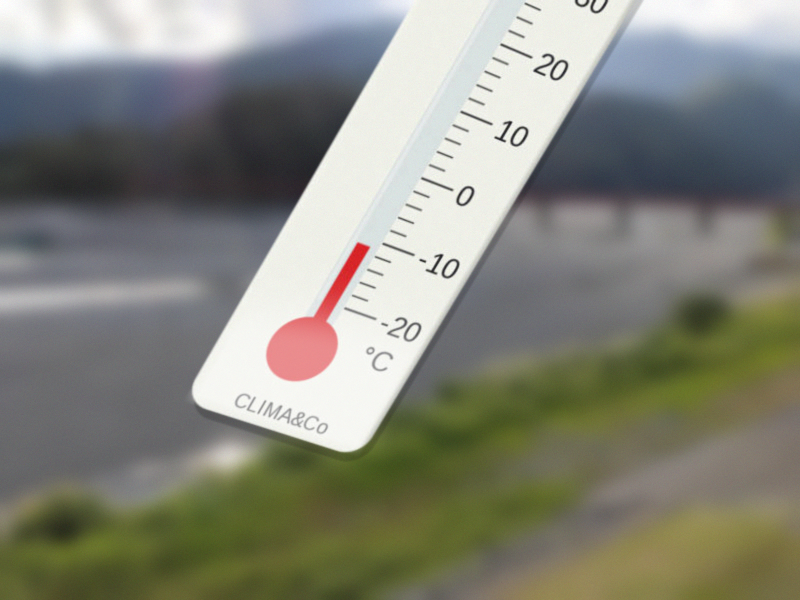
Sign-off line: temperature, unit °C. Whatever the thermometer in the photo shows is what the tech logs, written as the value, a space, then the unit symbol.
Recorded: -11 °C
